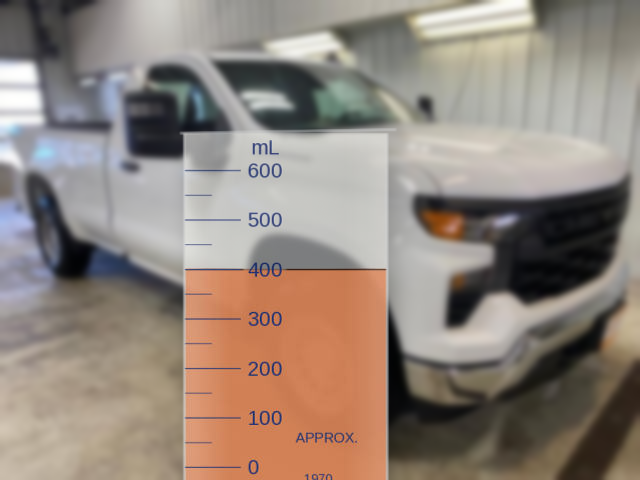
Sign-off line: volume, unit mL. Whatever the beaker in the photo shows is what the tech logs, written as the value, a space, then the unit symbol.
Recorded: 400 mL
